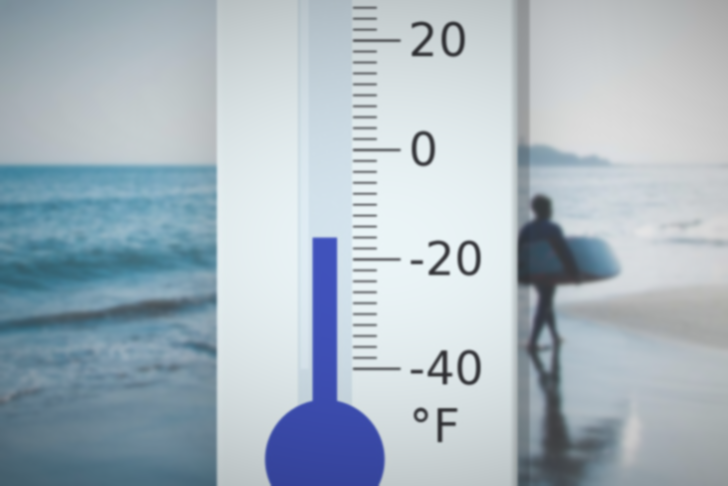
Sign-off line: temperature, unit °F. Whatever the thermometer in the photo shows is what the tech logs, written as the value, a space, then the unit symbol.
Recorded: -16 °F
